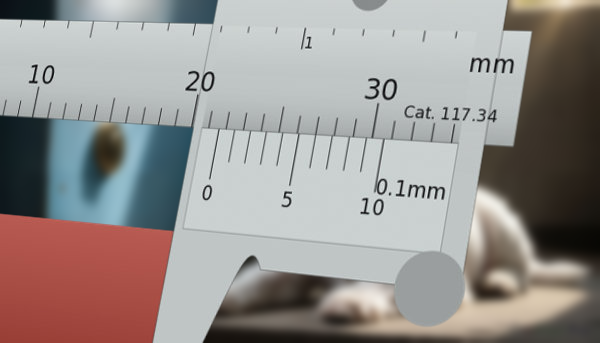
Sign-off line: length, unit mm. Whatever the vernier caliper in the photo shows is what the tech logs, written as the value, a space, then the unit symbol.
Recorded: 21.6 mm
